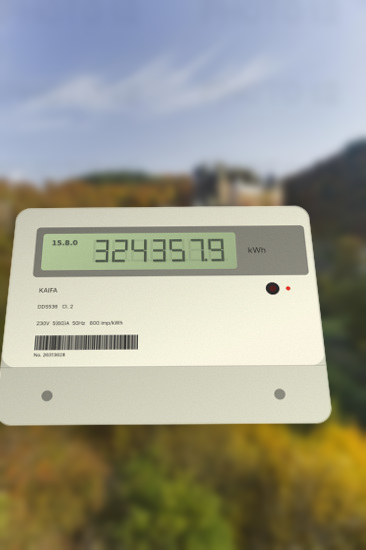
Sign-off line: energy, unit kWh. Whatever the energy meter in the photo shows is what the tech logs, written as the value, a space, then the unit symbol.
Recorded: 324357.9 kWh
